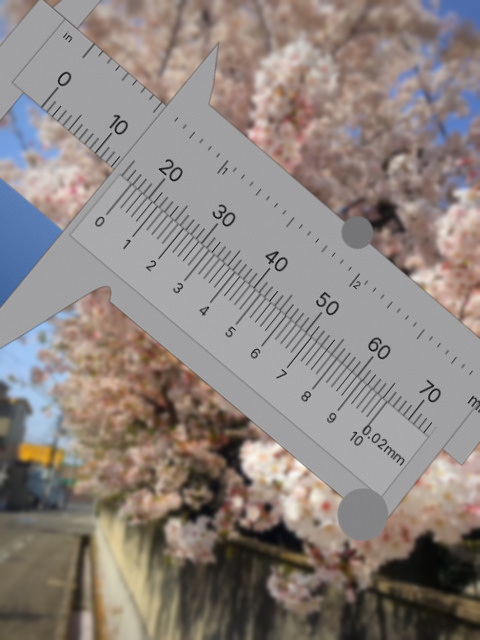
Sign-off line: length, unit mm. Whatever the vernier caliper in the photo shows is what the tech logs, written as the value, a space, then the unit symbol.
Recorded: 16.8 mm
